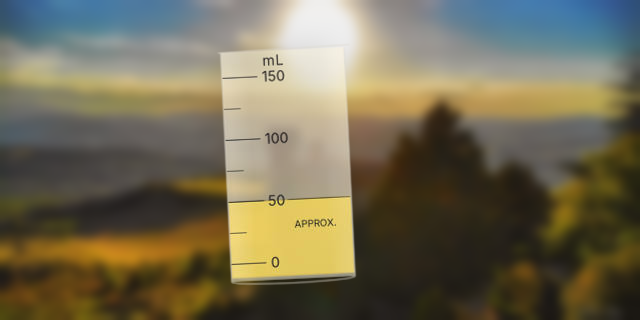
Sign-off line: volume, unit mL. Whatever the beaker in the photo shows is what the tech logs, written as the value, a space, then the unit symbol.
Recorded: 50 mL
